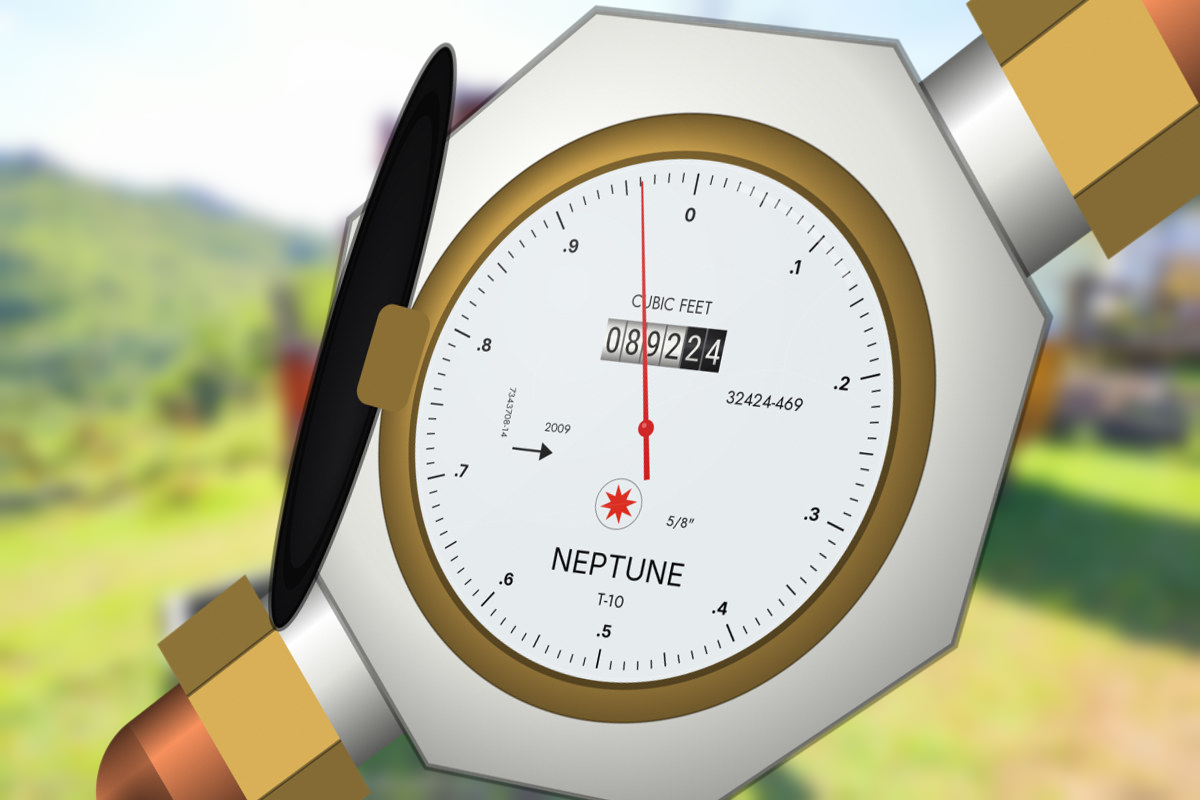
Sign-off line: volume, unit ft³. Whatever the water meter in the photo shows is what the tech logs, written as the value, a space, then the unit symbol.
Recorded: 89223.96 ft³
